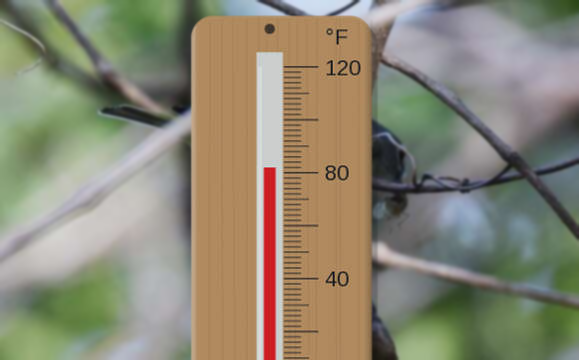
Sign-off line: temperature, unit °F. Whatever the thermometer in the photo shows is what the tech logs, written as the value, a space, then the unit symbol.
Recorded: 82 °F
